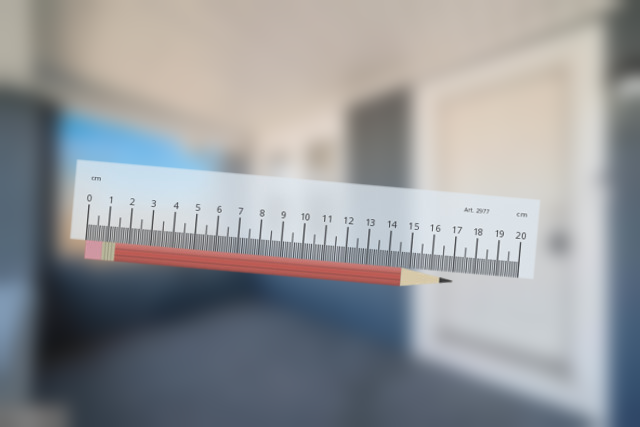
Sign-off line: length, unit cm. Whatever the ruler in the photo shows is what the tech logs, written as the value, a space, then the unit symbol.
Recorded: 17 cm
